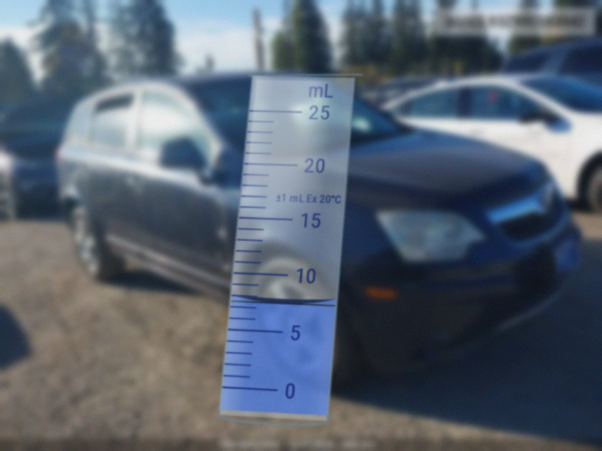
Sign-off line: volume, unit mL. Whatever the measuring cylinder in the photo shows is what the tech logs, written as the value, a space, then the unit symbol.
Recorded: 7.5 mL
